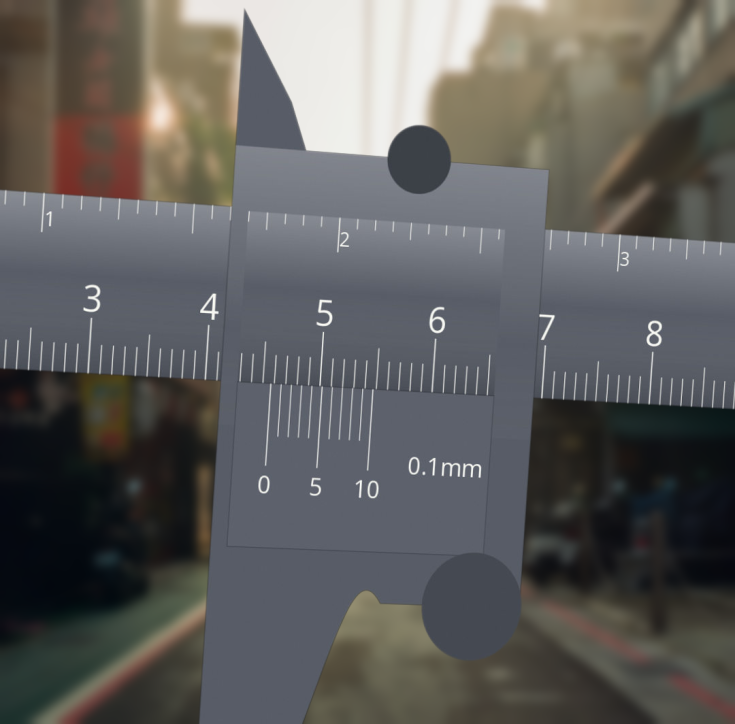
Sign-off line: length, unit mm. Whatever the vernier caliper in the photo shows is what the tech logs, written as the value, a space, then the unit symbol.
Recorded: 45.7 mm
